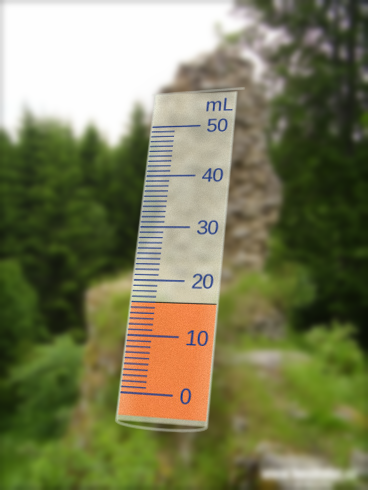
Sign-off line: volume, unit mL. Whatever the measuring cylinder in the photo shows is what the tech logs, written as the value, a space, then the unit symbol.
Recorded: 16 mL
